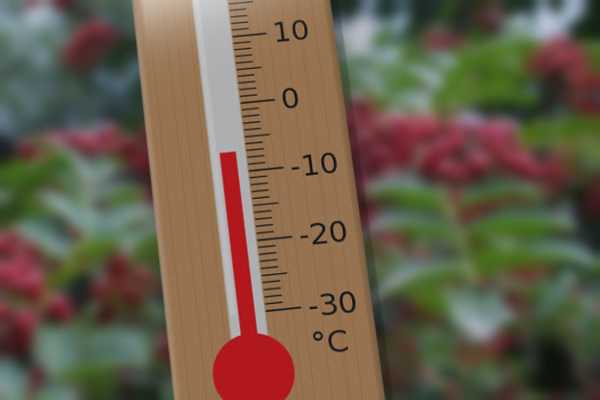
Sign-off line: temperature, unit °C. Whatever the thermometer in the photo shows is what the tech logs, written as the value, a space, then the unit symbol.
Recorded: -7 °C
